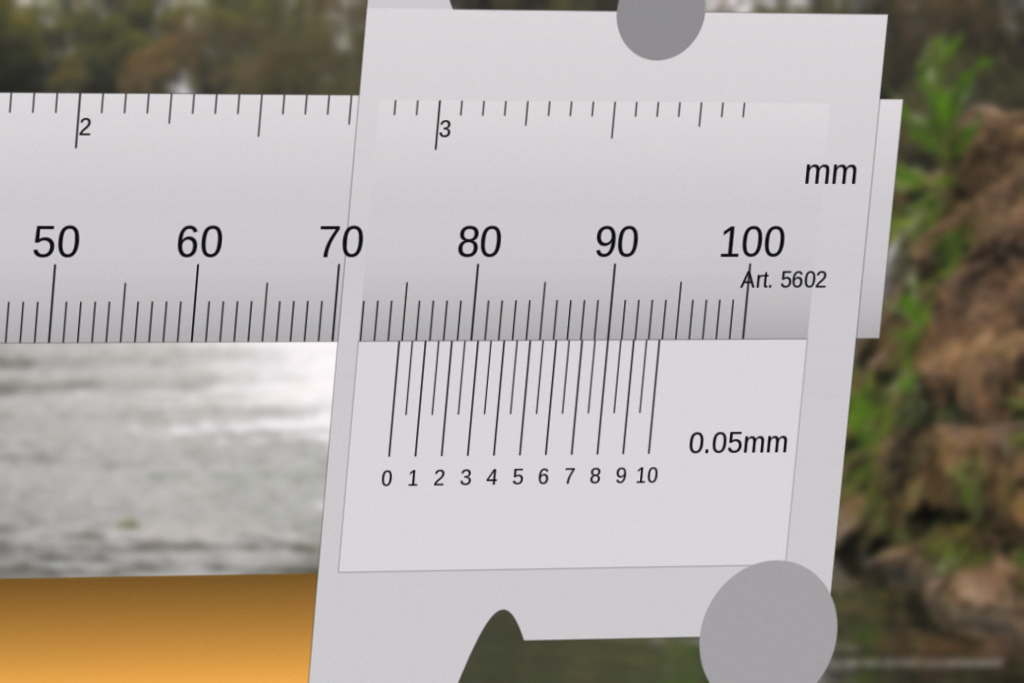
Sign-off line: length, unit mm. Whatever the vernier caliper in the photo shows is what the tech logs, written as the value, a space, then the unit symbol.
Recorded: 74.8 mm
